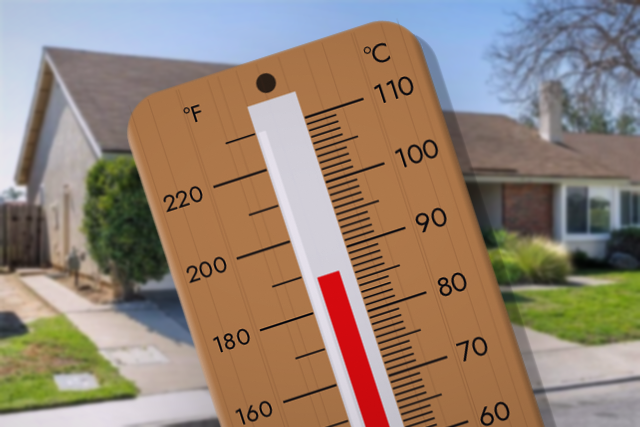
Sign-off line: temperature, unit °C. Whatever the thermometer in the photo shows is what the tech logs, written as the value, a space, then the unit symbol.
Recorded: 87 °C
